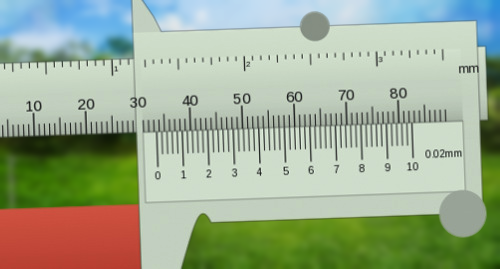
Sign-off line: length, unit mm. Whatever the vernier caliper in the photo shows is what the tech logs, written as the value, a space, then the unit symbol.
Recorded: 33.5 mm
